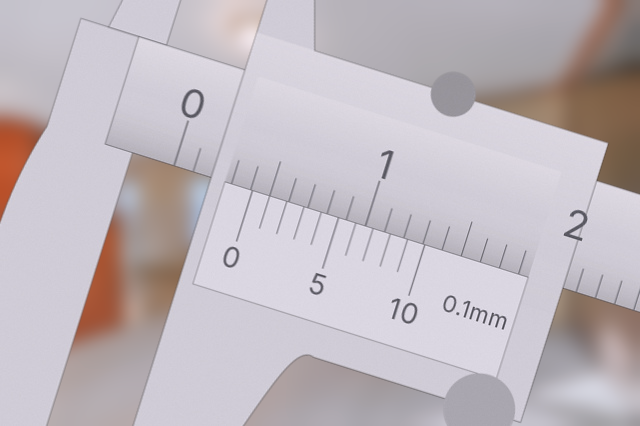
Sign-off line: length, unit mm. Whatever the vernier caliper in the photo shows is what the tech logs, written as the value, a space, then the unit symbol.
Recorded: 4.1 mm
